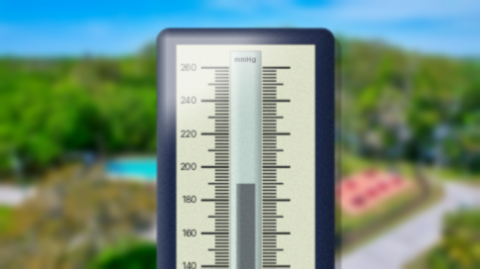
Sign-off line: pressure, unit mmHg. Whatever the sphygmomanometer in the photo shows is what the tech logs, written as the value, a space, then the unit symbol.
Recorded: 190 mmHg
